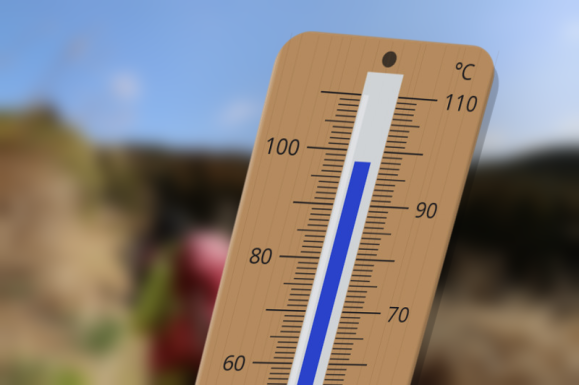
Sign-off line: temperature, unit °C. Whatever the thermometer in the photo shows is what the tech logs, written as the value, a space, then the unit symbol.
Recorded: 98 °C
